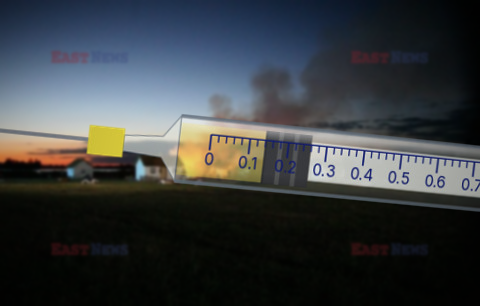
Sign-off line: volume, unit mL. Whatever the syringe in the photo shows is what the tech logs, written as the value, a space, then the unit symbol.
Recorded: 0.14 mL
